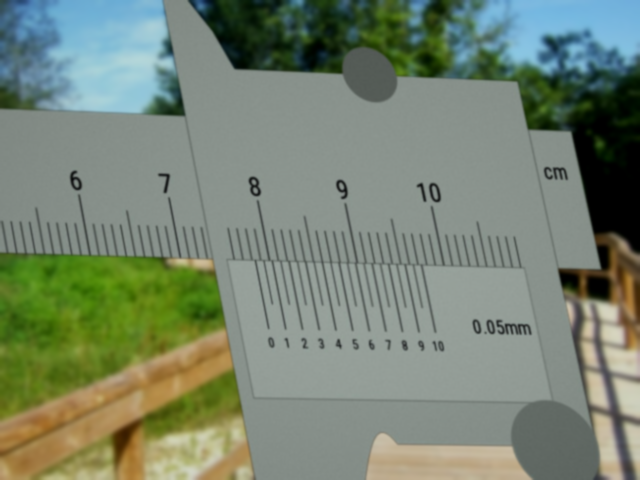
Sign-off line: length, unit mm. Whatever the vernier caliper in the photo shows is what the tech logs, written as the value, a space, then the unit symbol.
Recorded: 78.4 mm
